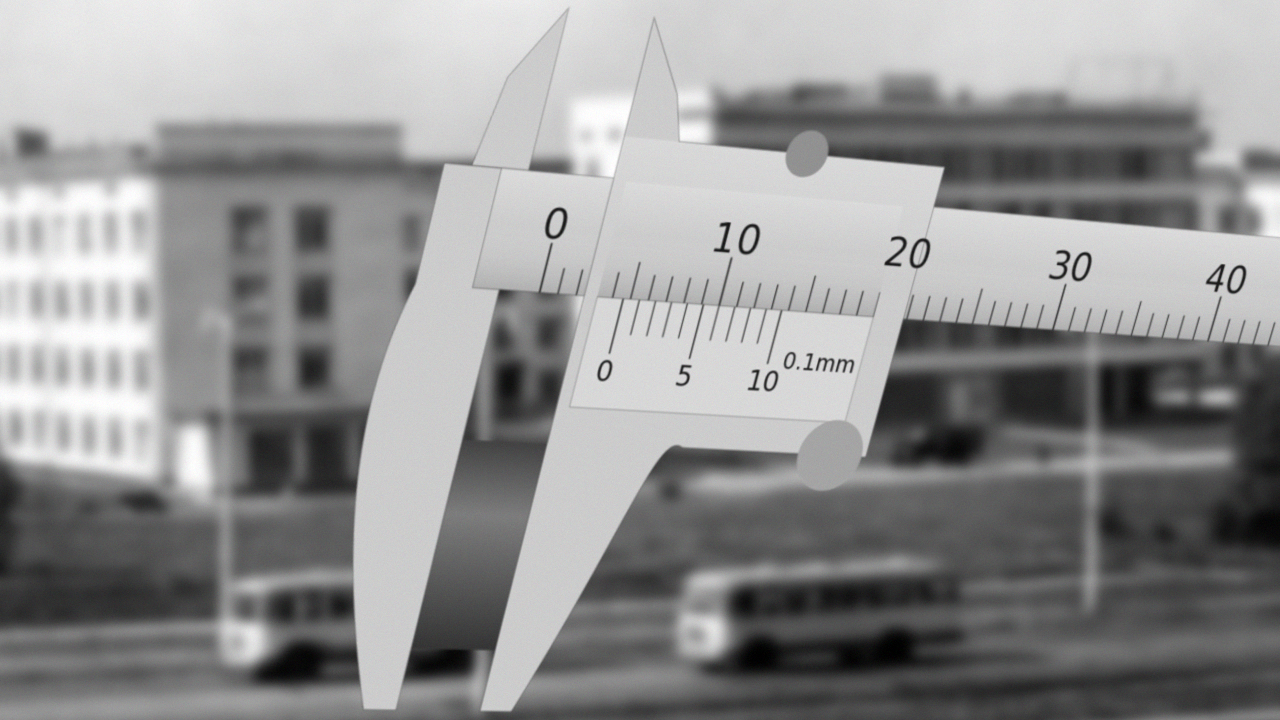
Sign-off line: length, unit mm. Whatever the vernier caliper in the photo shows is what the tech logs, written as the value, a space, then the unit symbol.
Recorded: 4.6 mm
